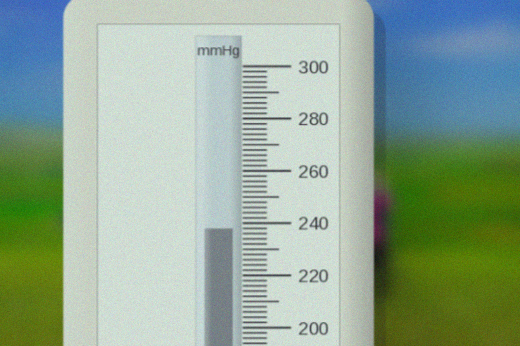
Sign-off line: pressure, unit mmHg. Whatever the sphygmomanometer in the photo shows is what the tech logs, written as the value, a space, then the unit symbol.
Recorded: 238 mmHg
